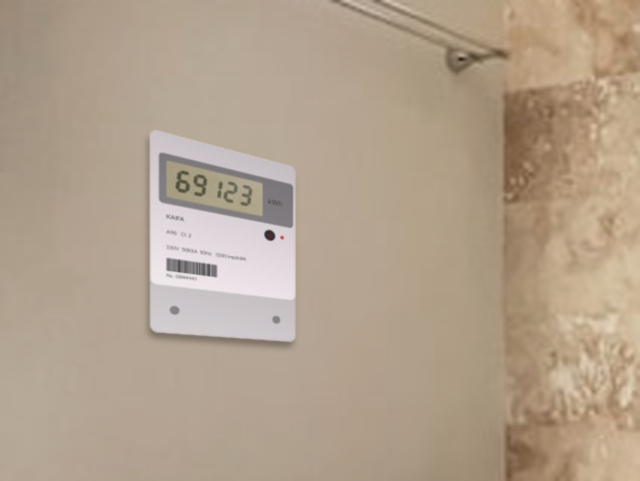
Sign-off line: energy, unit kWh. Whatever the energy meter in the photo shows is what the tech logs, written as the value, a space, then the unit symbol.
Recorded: 69123 kWh
